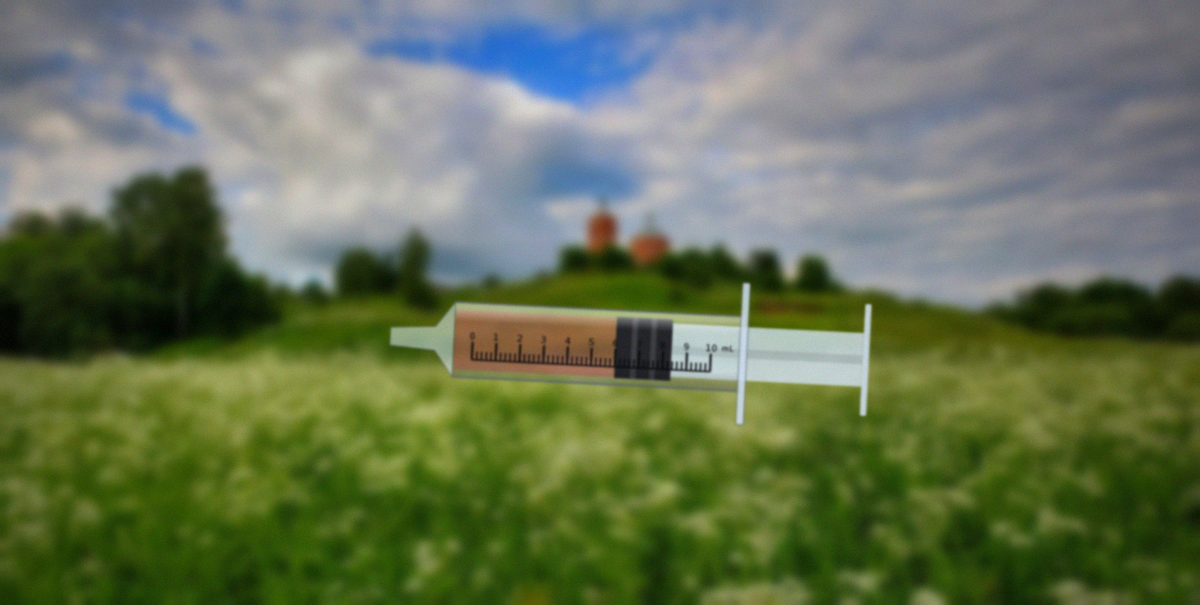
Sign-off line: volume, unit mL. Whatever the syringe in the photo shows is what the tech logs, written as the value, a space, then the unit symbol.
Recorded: 6 mL
